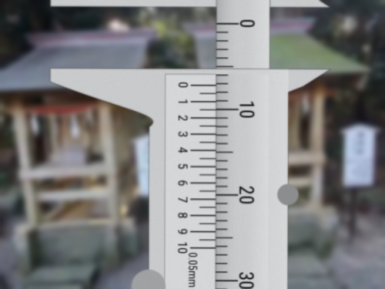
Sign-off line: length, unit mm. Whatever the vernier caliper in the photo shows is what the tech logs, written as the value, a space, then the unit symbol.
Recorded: 7.2 mm
